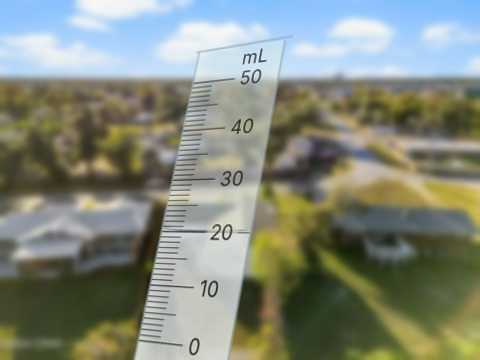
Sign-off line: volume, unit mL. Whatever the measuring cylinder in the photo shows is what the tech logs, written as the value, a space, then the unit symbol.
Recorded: 20 mL
